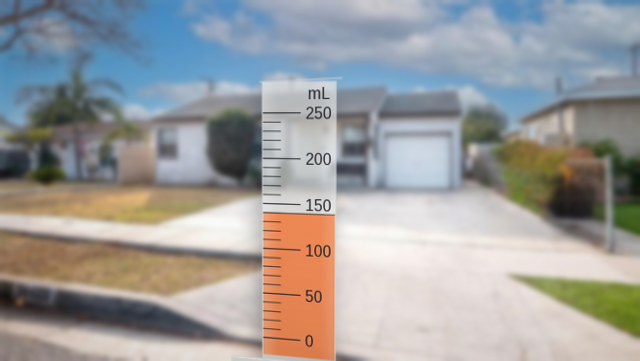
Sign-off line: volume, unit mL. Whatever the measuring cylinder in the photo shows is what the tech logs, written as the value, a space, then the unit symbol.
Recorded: 140 mL
